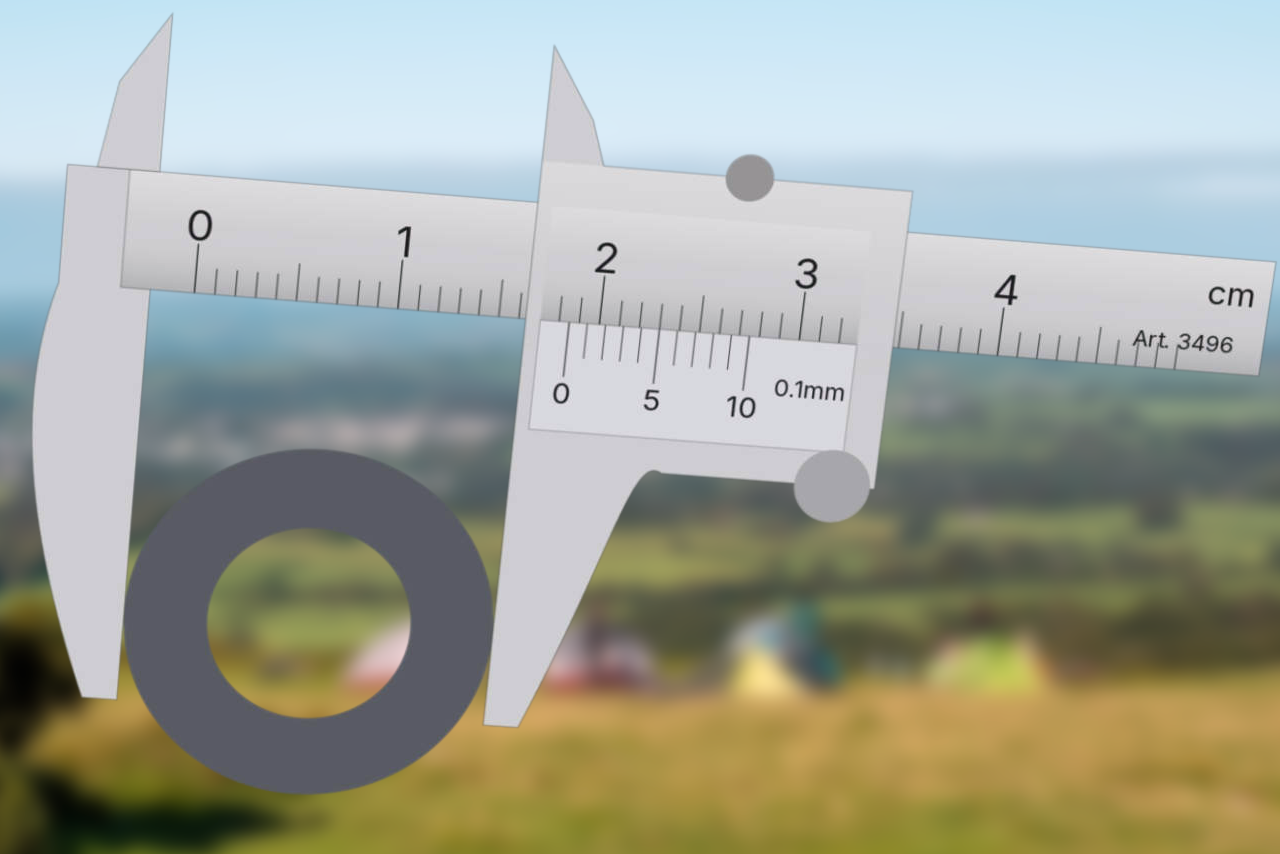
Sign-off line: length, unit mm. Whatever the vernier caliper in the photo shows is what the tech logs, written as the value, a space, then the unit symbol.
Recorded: 18.5 mm
